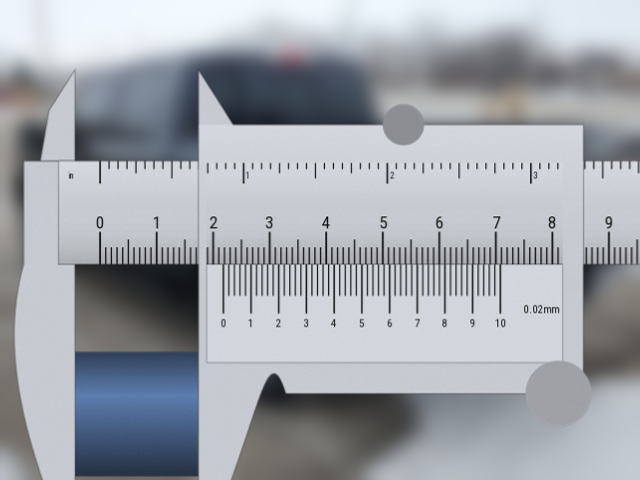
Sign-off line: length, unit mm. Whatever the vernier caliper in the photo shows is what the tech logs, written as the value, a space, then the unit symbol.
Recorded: 21.8 mm
